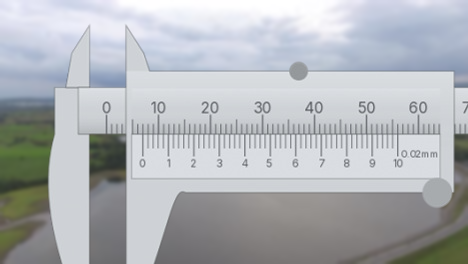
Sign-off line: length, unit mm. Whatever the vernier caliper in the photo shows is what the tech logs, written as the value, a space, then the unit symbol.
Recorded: 7.0 mm
